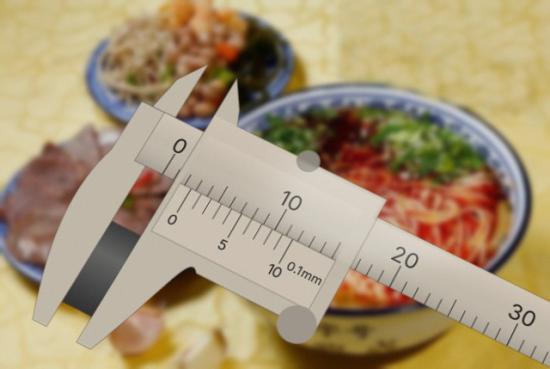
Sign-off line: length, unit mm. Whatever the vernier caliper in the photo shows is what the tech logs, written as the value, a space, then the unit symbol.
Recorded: 2.6 mm
